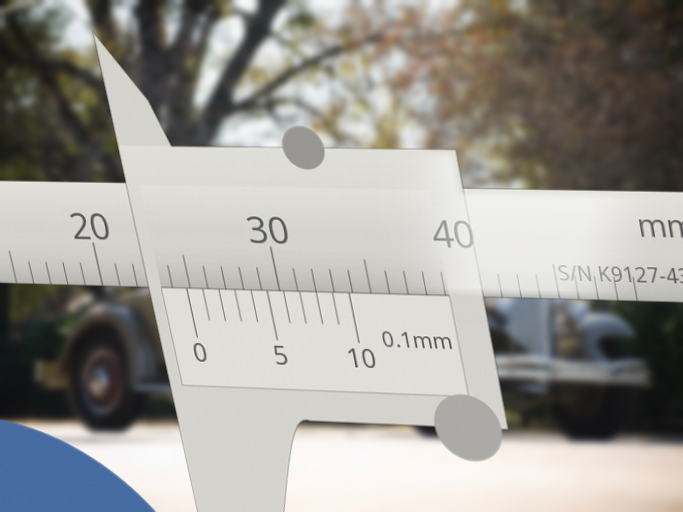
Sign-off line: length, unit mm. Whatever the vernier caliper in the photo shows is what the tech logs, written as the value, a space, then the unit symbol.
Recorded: 24.8 mm
